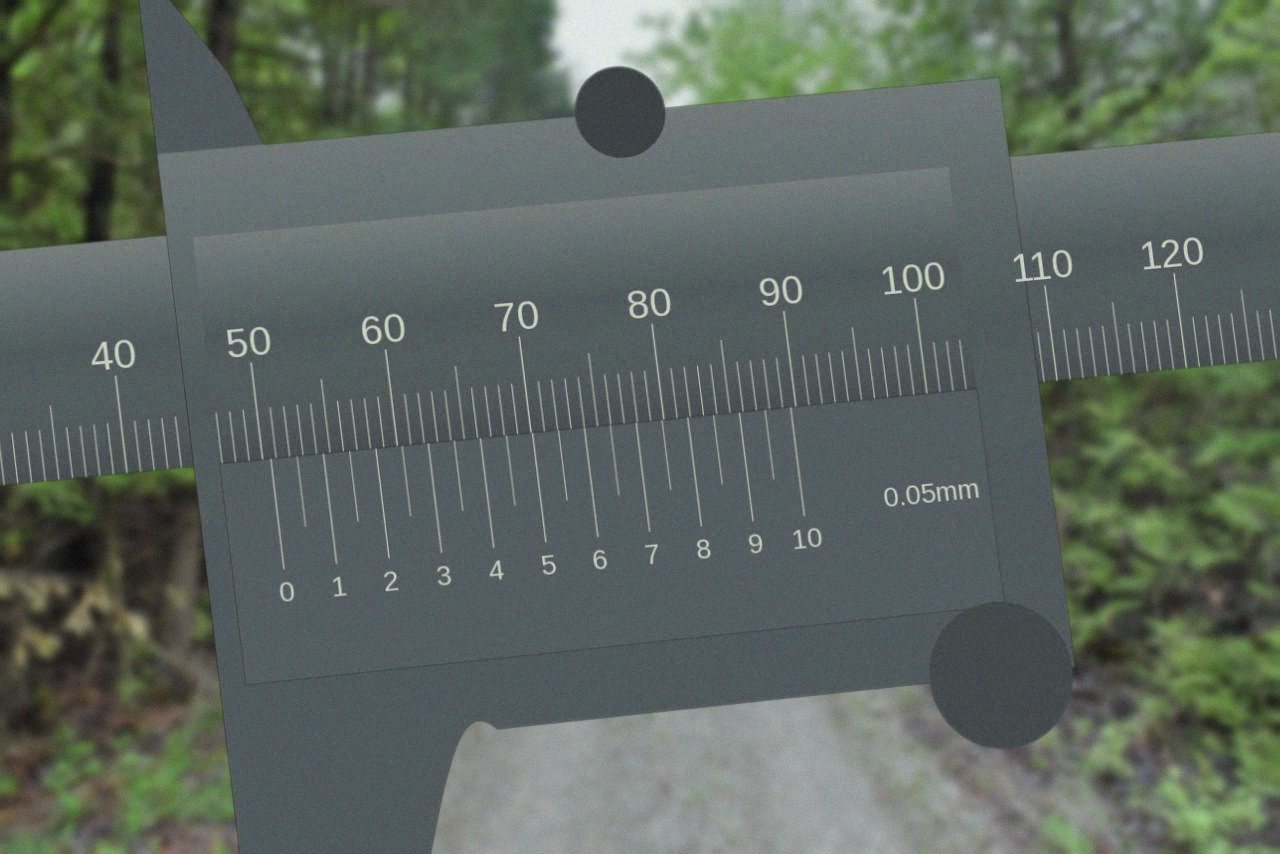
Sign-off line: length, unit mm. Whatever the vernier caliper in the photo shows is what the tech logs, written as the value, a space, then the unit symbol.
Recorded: 50.6 mm
